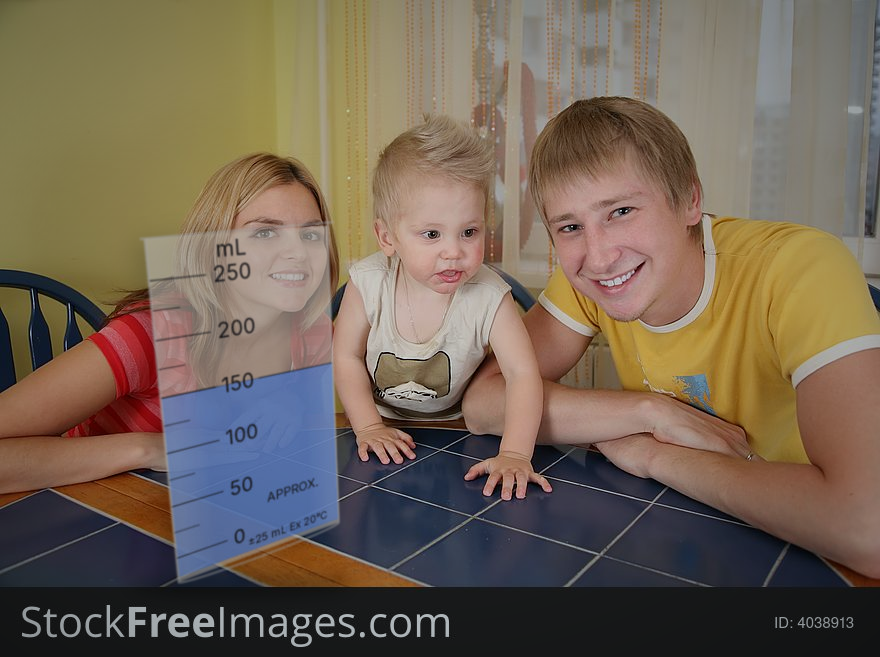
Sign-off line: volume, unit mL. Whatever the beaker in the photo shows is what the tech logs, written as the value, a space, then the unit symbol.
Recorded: 150 mL
